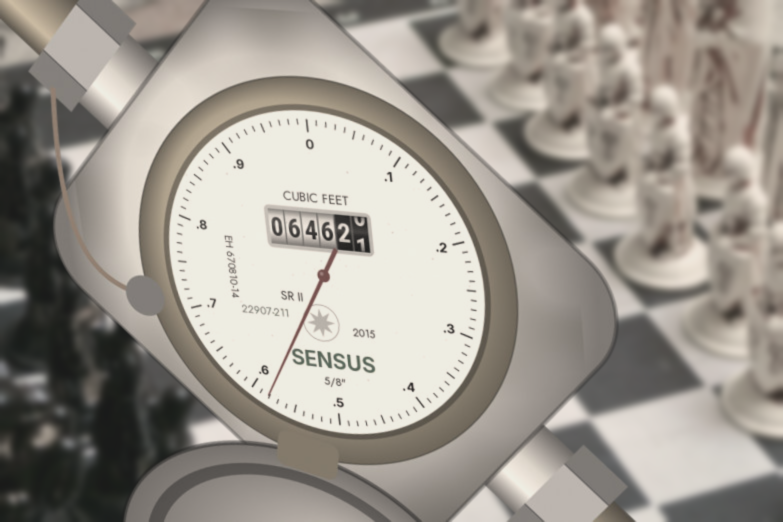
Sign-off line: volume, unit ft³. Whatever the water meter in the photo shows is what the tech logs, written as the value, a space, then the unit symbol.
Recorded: 64620.58 ft³
